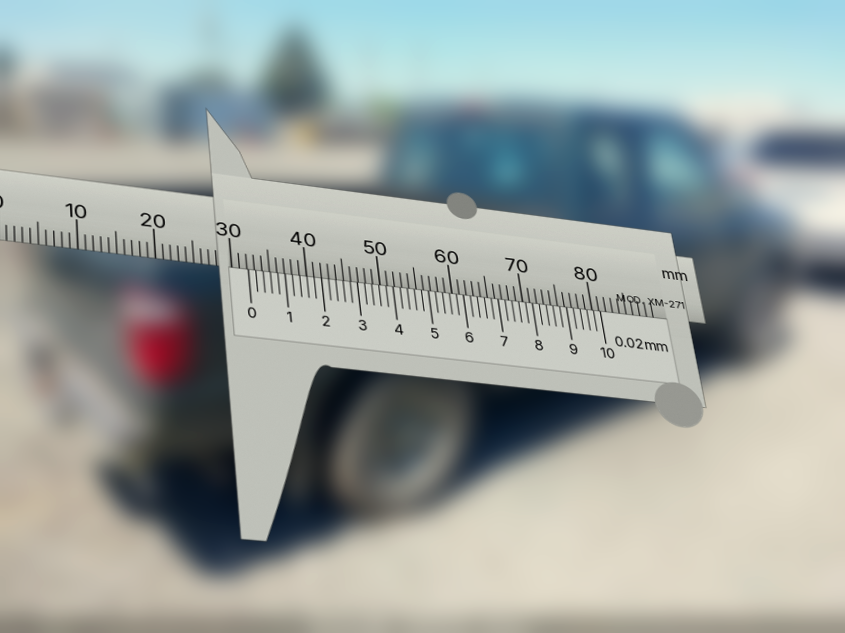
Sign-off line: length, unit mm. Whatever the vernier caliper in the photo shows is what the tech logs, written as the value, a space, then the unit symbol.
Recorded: 32.2 mm
